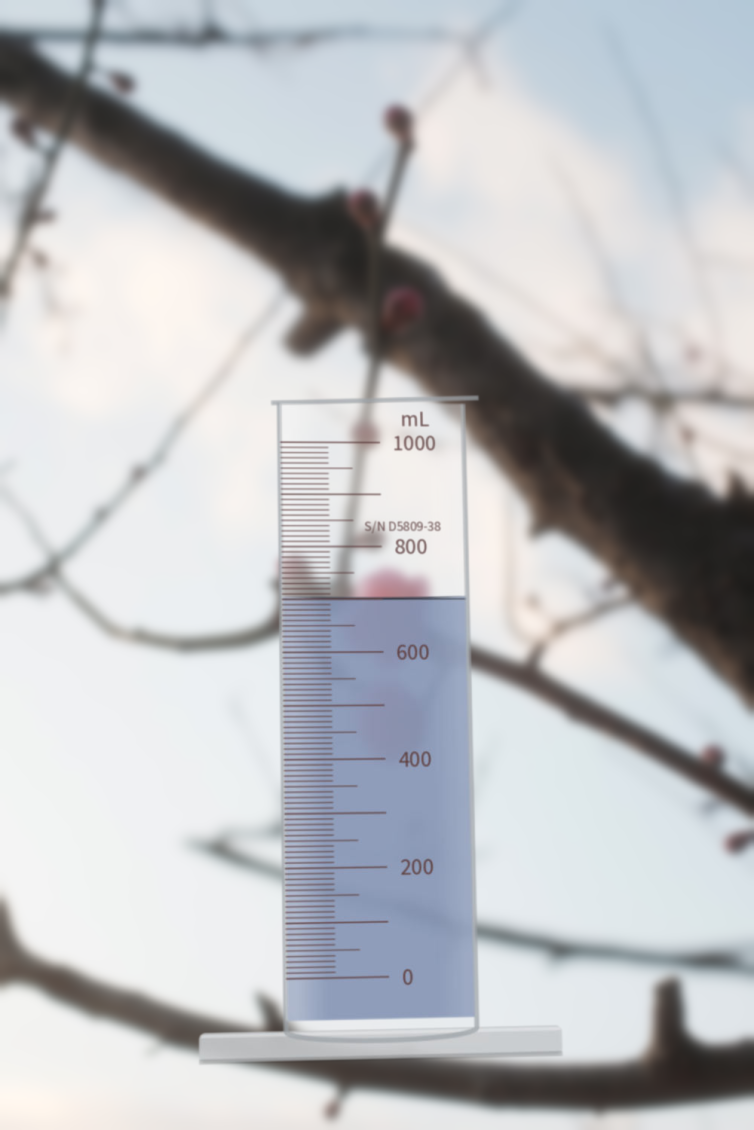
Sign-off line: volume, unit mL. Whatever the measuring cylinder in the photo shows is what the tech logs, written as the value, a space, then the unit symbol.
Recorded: 700 mL
